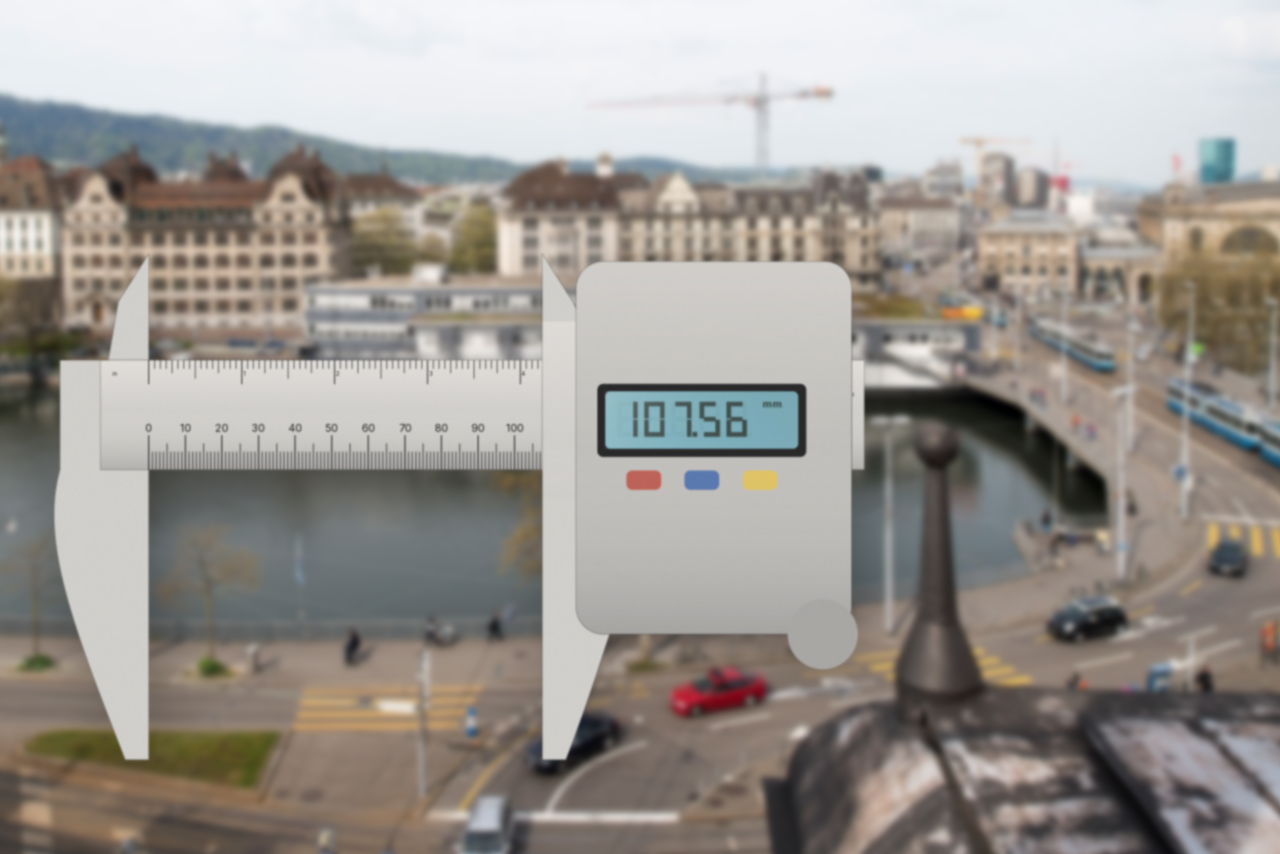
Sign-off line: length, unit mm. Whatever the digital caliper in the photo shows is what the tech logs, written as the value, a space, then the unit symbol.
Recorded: 107.56 mm
